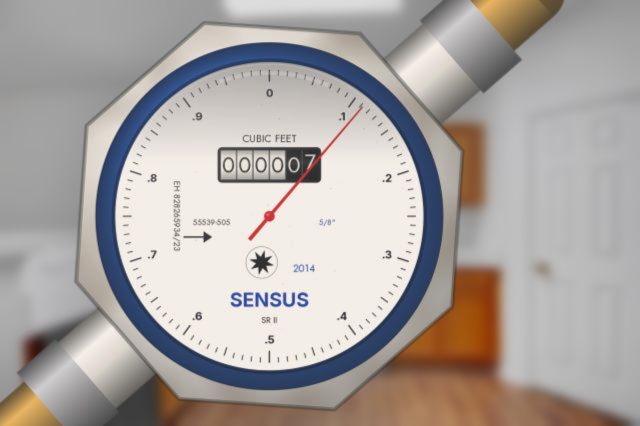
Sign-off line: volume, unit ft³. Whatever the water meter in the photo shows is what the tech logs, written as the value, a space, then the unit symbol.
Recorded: 7.11 ft³
